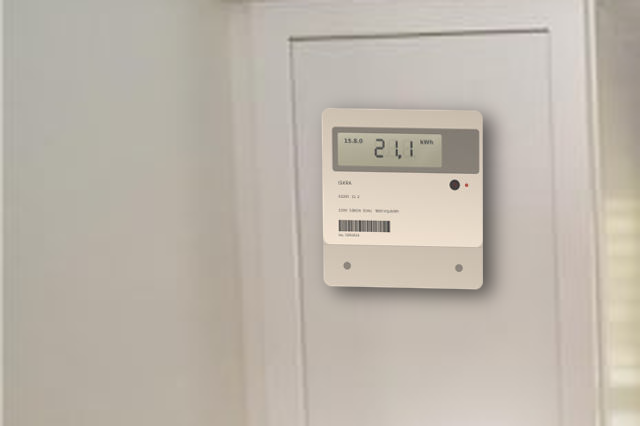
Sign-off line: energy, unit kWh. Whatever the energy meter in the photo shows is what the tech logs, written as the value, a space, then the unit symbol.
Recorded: 21.1 kWh
